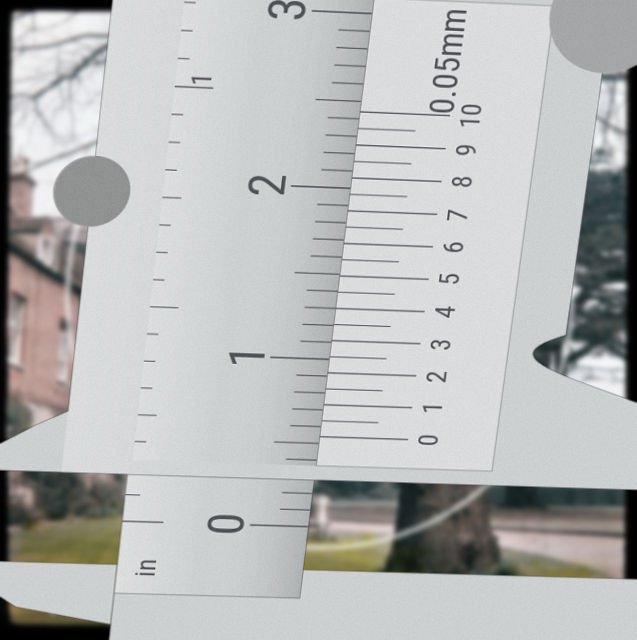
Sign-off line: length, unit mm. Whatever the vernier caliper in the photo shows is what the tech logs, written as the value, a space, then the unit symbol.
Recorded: 5.4 mm
